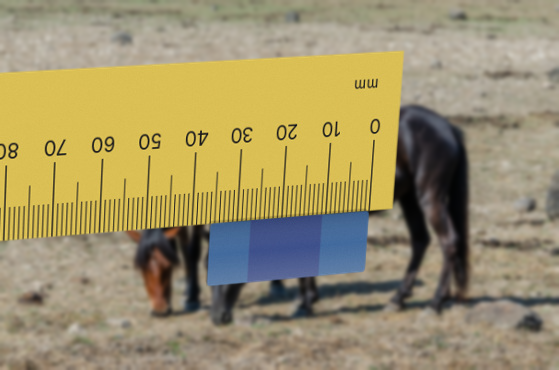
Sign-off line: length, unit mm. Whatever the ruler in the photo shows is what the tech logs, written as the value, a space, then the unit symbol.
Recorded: 36 mm
